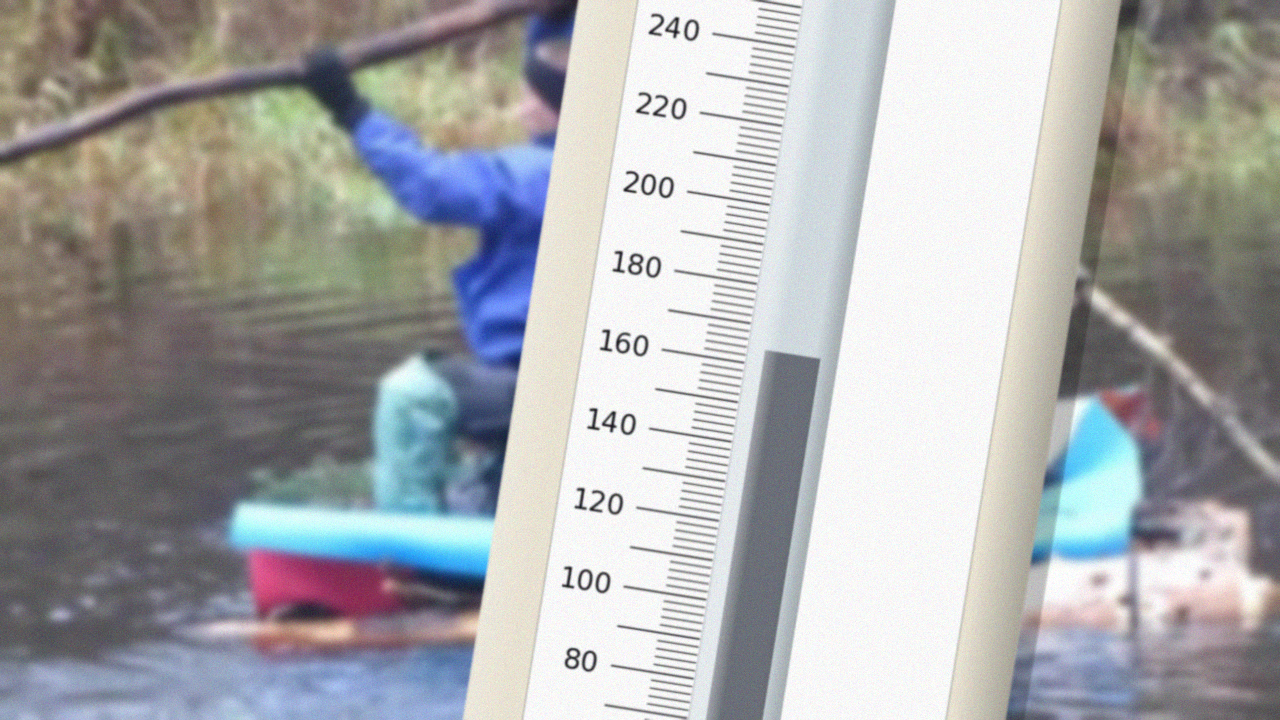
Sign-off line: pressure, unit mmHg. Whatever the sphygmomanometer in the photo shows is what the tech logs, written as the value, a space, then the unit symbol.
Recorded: 164 mmHg
